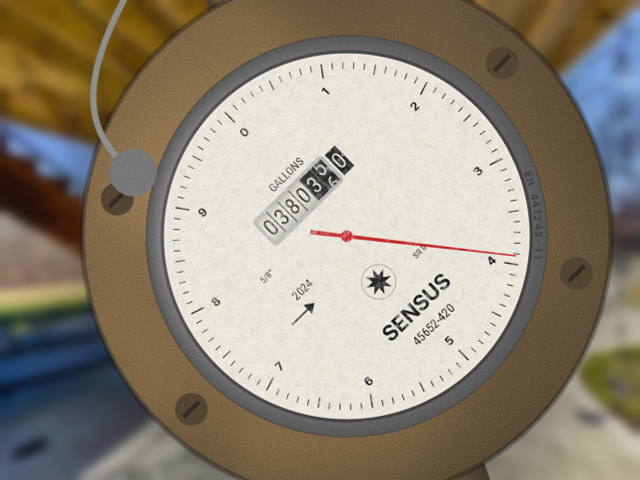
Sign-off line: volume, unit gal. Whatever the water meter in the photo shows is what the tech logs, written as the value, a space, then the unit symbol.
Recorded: 380353.9 gal
